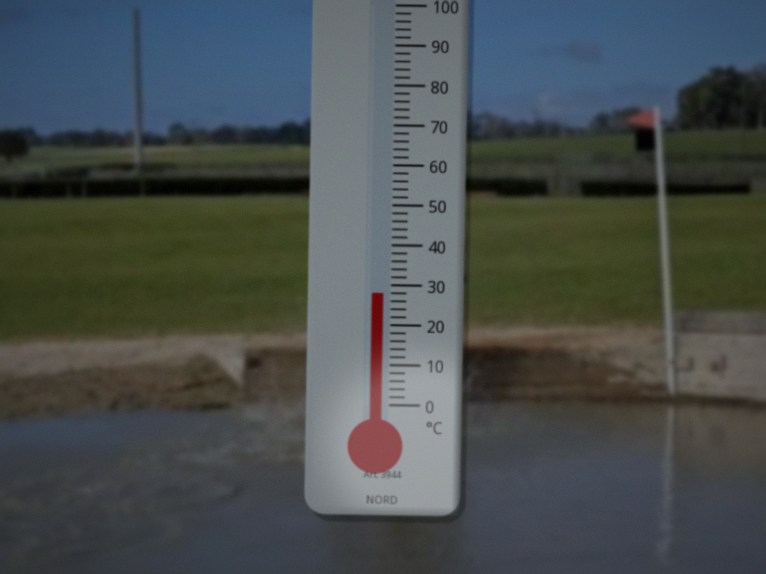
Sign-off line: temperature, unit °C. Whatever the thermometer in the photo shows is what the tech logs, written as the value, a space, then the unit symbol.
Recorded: 28 °C
